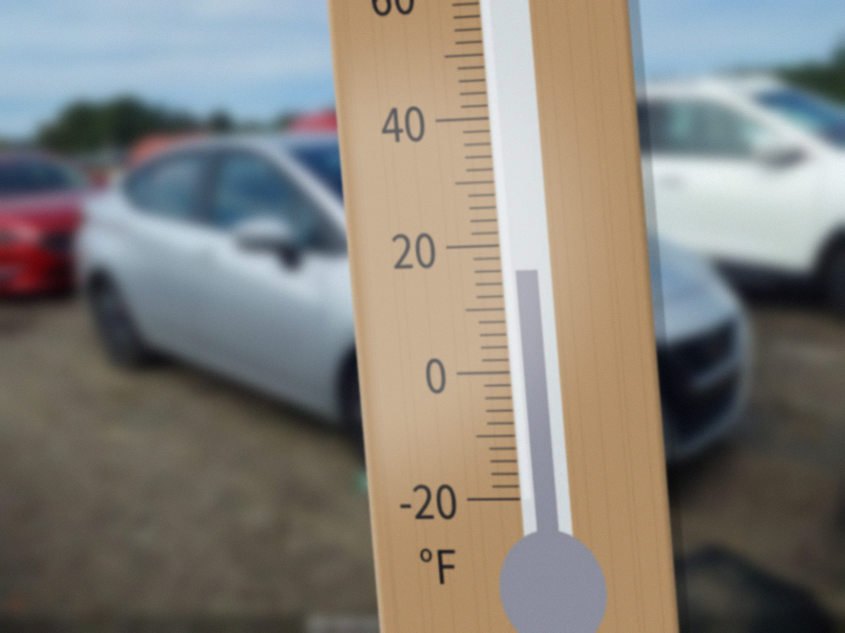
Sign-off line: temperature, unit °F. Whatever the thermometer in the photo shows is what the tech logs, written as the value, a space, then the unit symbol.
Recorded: 16 °F
